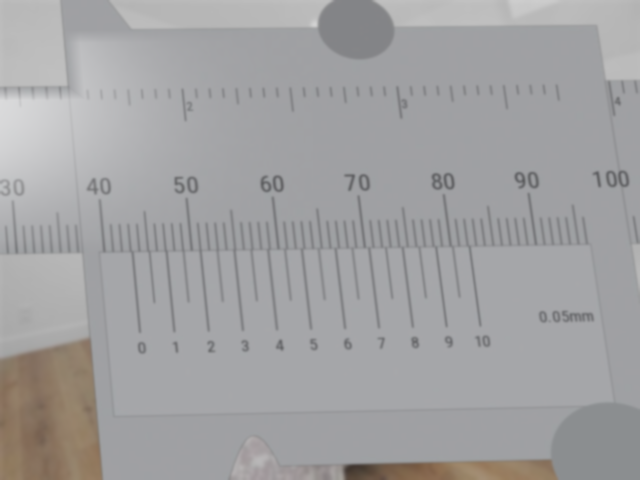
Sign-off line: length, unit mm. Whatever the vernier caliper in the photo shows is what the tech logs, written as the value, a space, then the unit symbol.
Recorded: 43.2 mm
